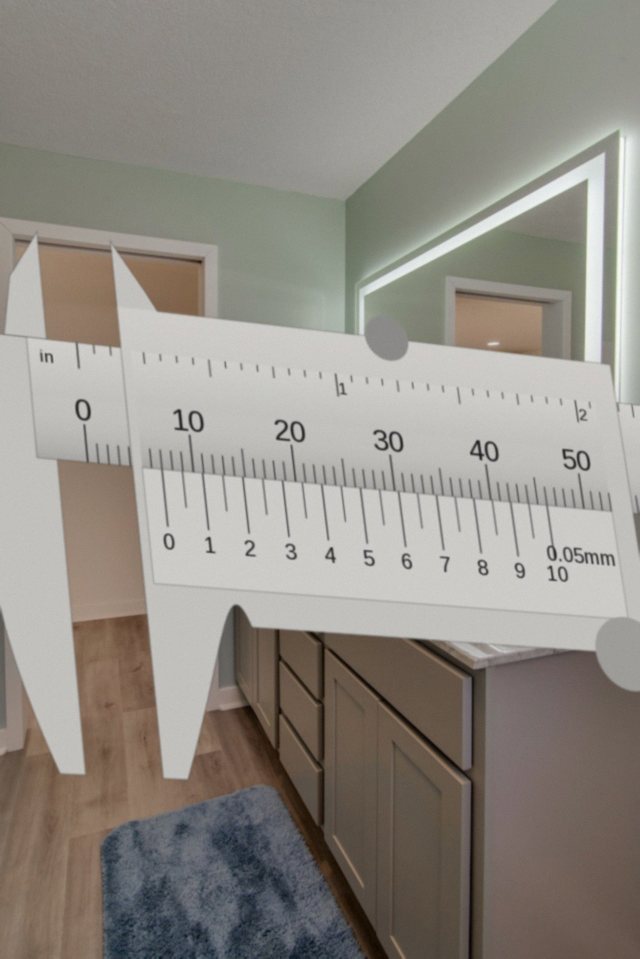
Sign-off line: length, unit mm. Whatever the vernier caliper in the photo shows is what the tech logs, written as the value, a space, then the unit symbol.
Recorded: 7.0 mm
